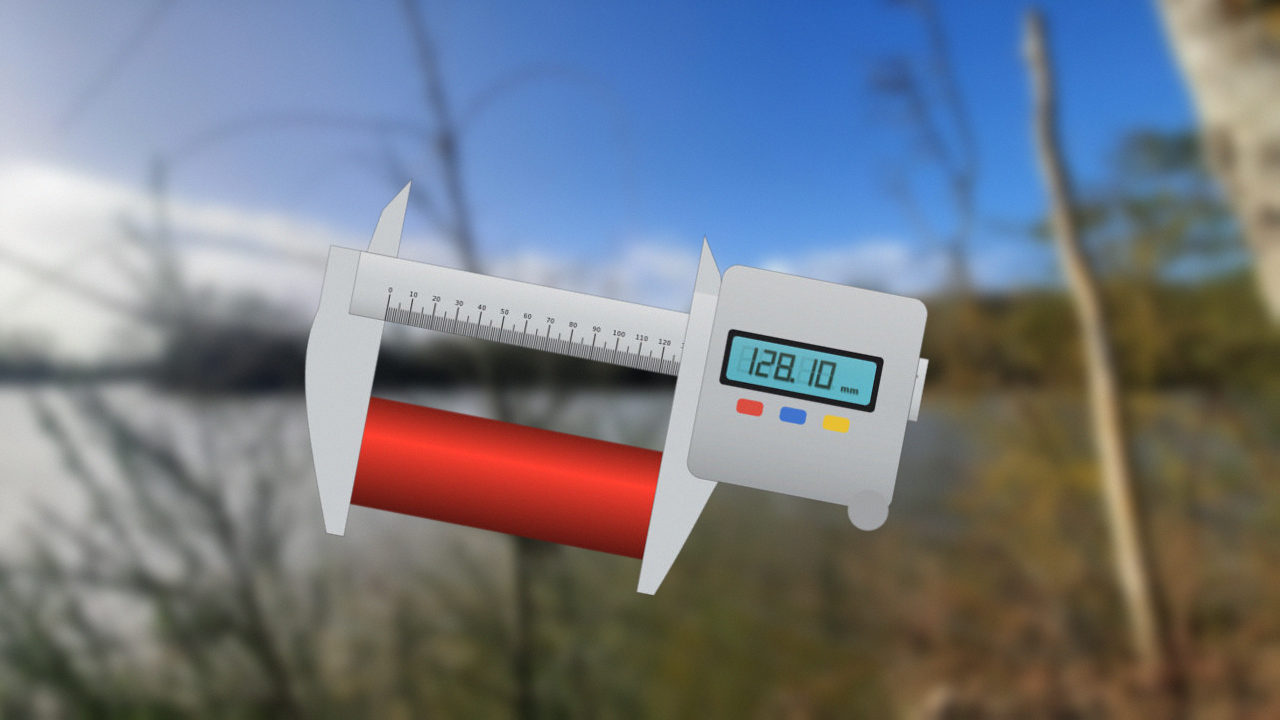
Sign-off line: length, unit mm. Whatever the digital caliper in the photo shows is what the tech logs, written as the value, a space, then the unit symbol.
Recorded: 128.10 mm
